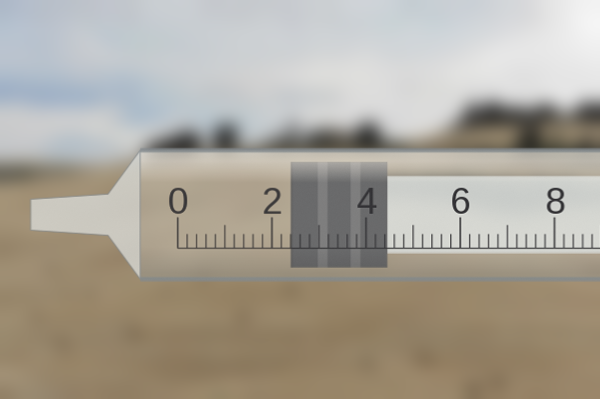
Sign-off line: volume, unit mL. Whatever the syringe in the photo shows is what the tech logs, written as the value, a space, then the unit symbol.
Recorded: 2.4 mL
